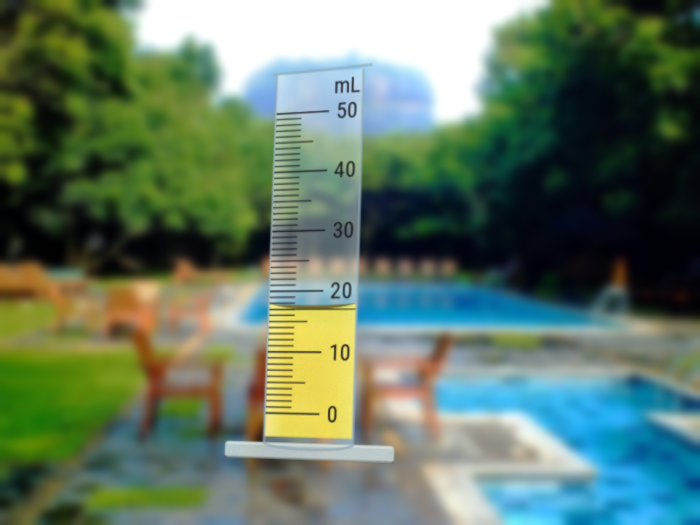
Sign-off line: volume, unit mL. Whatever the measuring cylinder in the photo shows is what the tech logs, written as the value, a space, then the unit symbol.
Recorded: 17 mL
